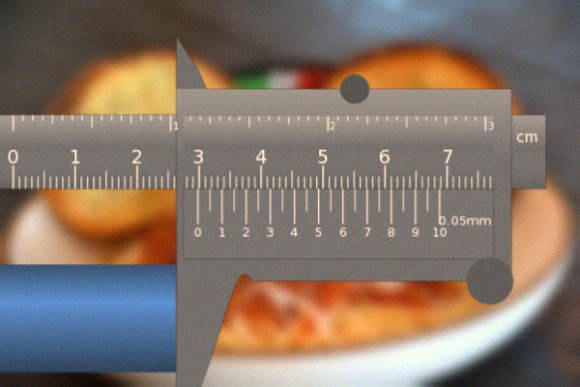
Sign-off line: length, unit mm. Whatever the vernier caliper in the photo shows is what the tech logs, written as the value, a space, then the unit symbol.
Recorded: 29.8 mm
